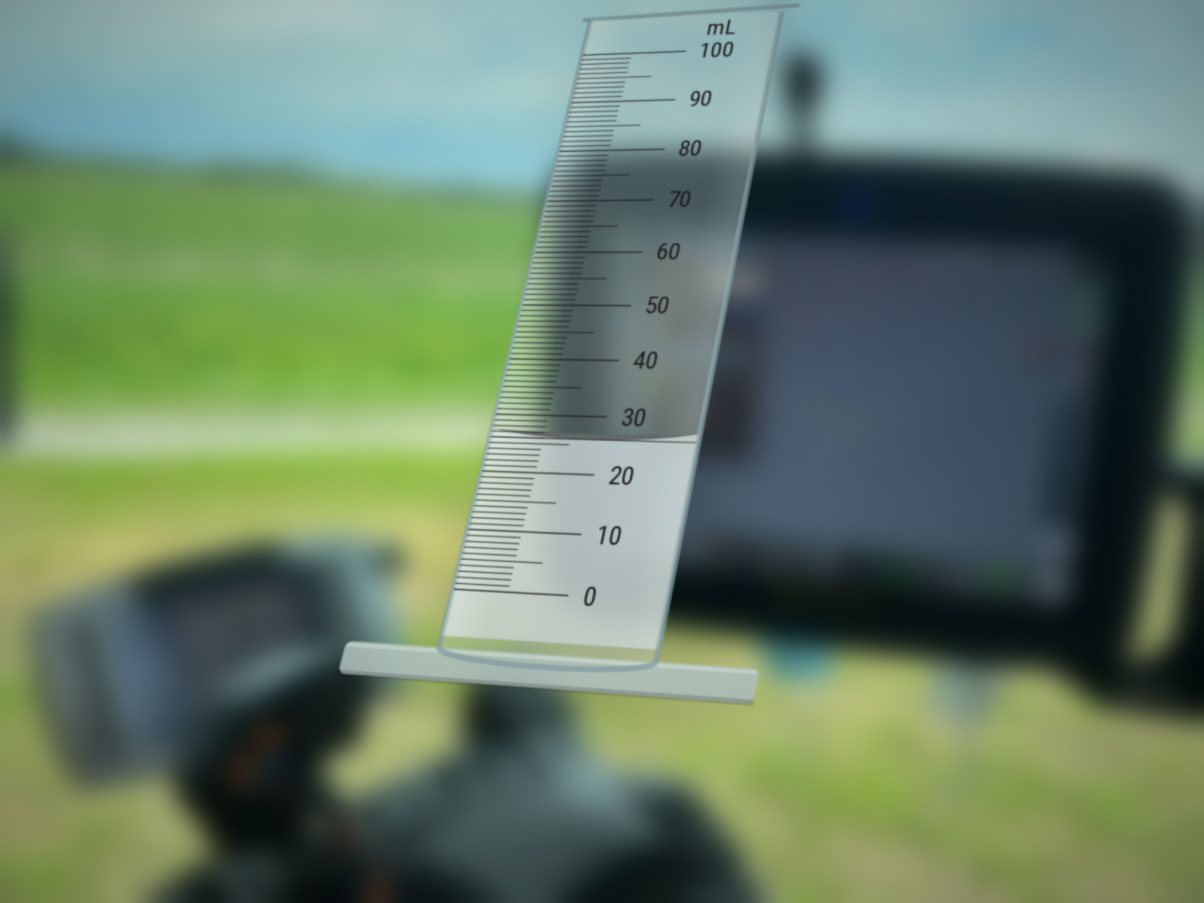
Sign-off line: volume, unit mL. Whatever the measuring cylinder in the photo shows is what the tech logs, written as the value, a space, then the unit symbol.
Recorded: 26 mL
